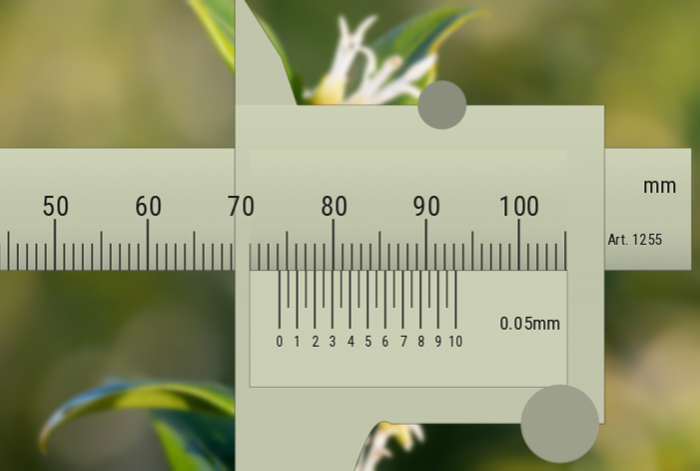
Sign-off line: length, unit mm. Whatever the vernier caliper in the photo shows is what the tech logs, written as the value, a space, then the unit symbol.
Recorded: 74.2 mm
